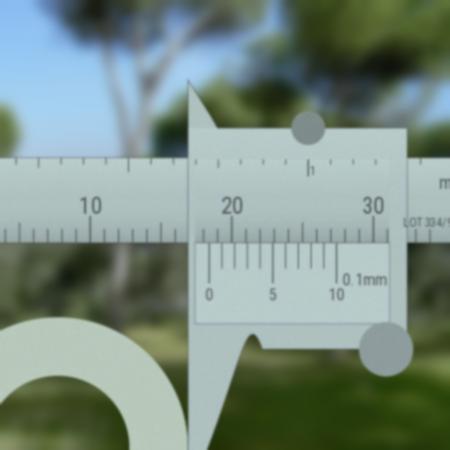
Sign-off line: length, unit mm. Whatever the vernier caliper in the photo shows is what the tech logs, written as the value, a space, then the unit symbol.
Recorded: 18.4 mm
